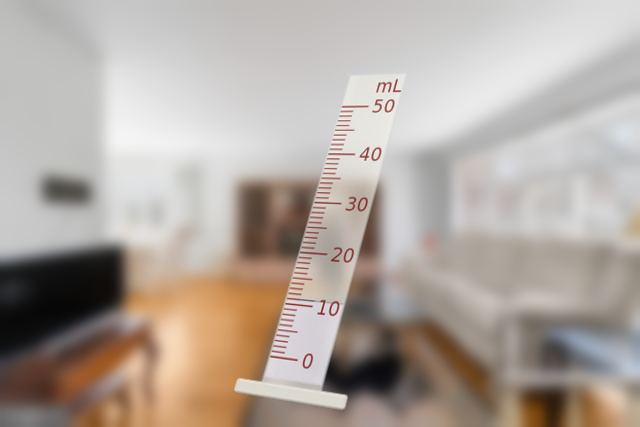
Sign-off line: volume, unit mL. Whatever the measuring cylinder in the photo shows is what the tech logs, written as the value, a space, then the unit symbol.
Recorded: 11 mL
